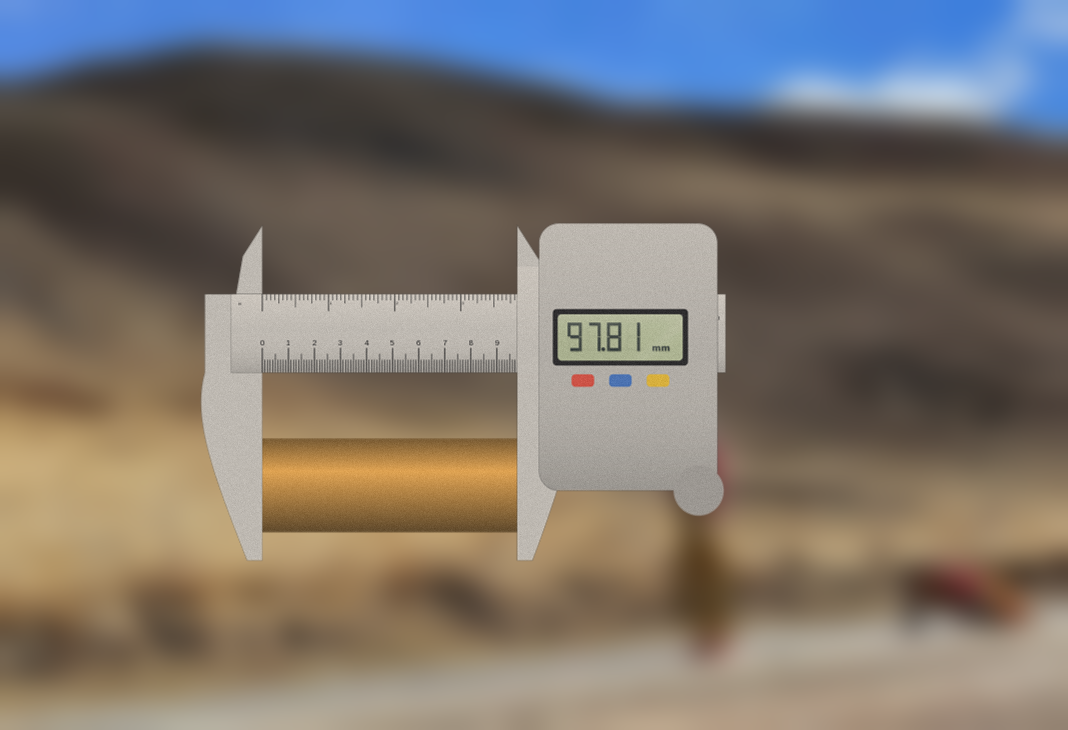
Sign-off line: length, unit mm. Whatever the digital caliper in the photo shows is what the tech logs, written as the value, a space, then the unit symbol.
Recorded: 97.81 mm
